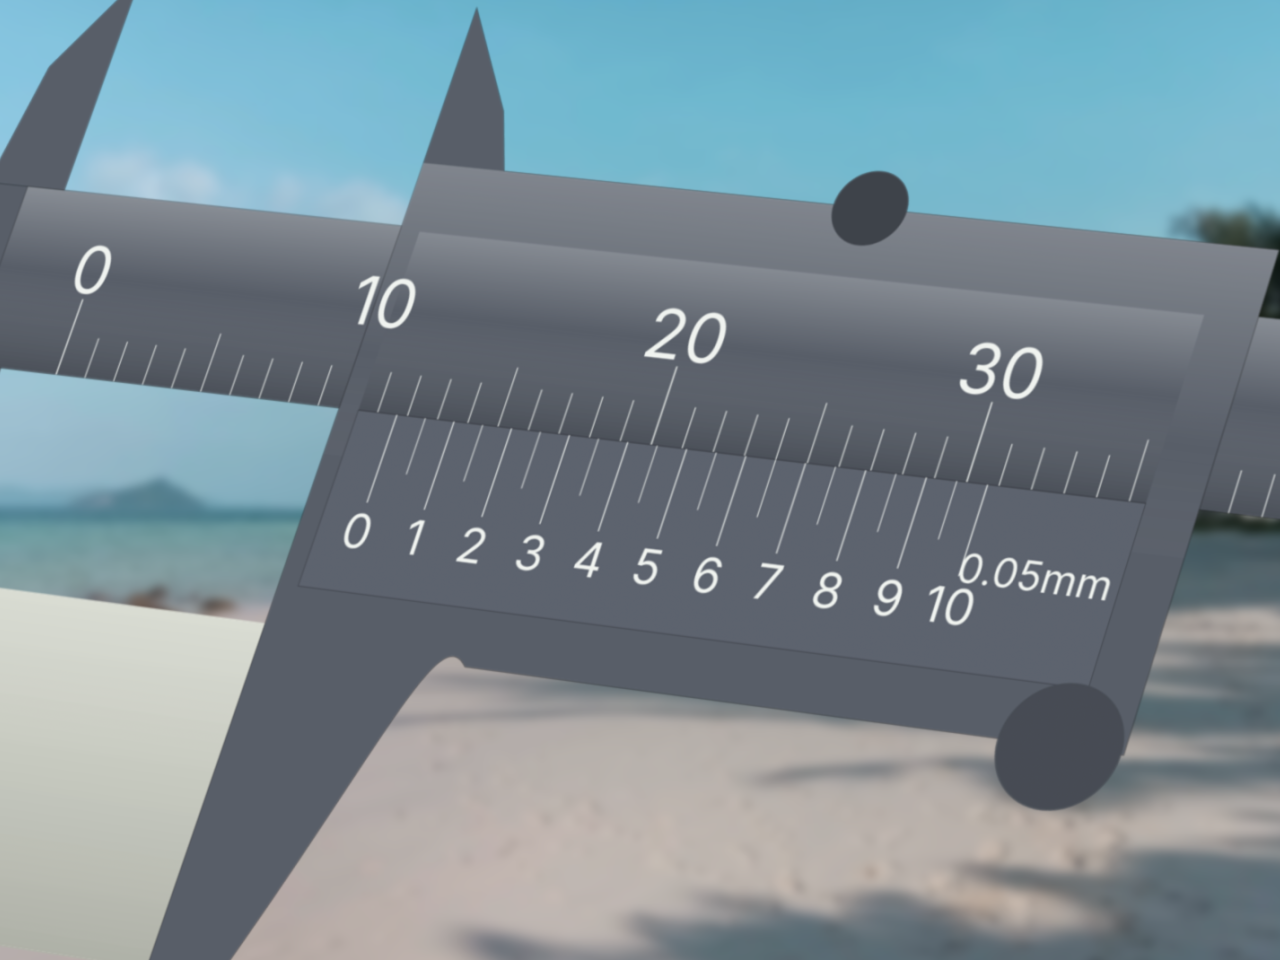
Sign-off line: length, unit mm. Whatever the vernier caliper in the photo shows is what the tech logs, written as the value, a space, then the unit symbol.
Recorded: 11.65 mm
